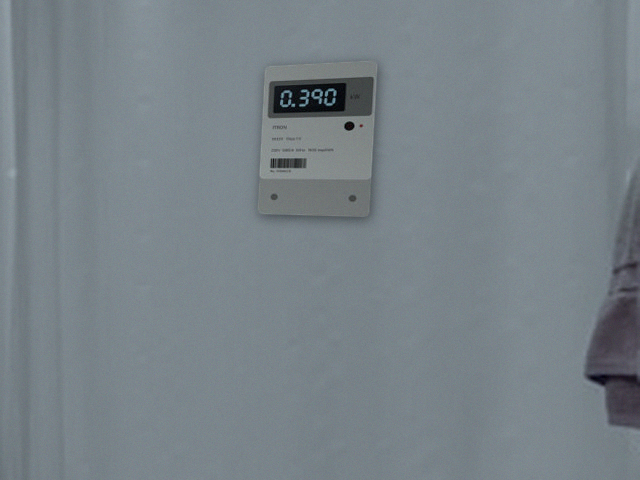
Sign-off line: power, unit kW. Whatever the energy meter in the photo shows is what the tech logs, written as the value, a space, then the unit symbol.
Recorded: 0.390 kW
